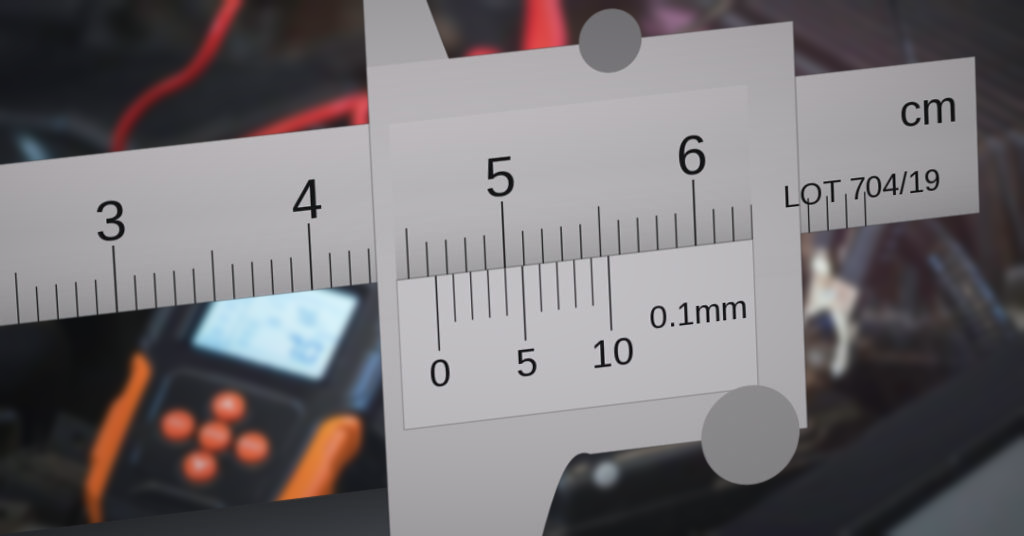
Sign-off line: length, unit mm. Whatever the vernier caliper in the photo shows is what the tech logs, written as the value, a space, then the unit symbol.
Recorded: 46.4 mm
